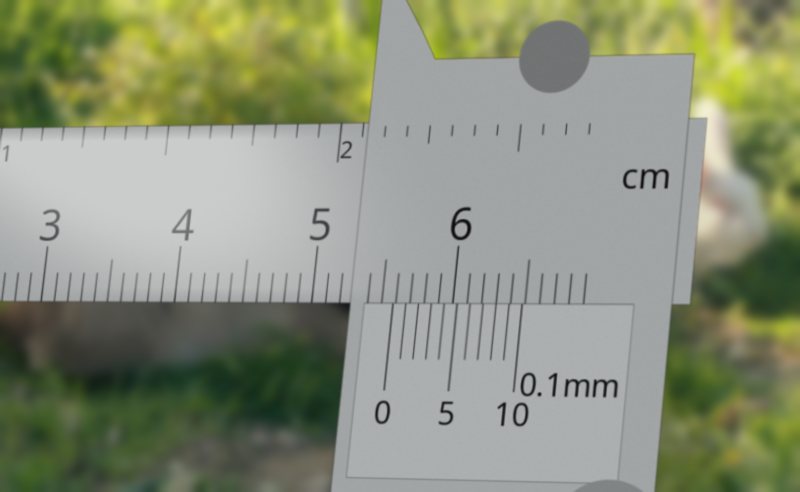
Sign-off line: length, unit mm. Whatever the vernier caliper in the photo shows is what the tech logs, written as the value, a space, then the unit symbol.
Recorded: 55.8 mm
